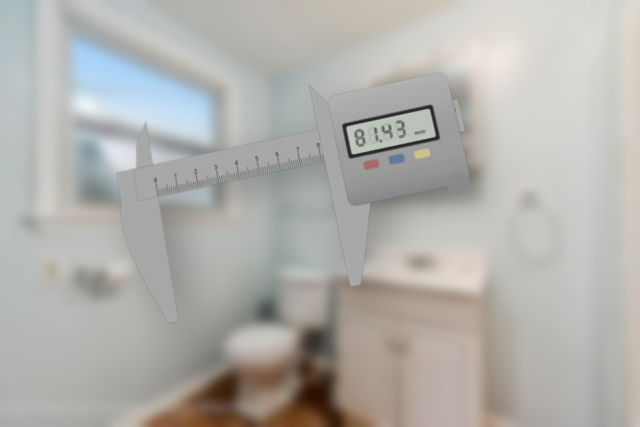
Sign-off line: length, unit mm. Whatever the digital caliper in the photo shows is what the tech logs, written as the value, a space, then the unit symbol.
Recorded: 81.43 mm
